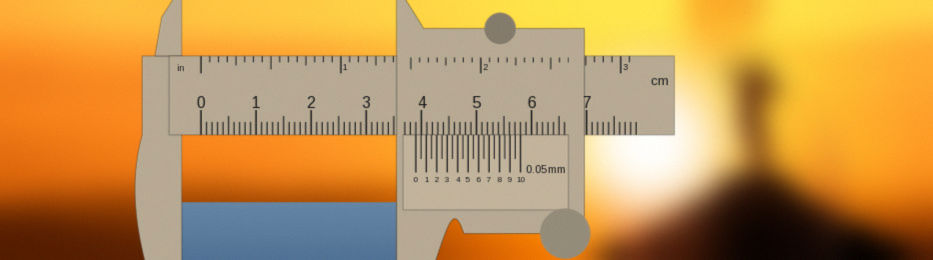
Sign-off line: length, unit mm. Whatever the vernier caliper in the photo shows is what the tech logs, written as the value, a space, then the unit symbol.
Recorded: 39.0 mm
